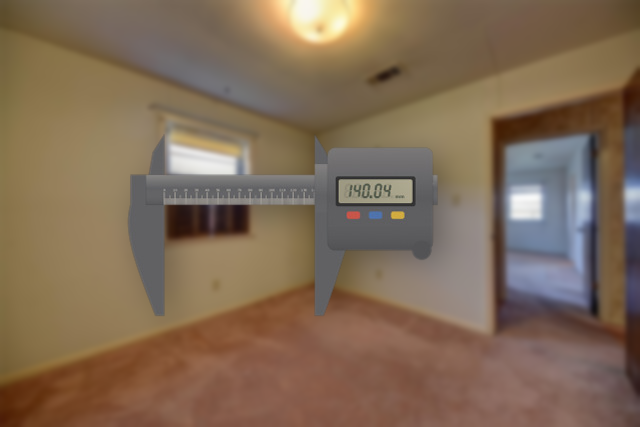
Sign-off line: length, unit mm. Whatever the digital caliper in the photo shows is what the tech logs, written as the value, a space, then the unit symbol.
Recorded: 140.04 mm
